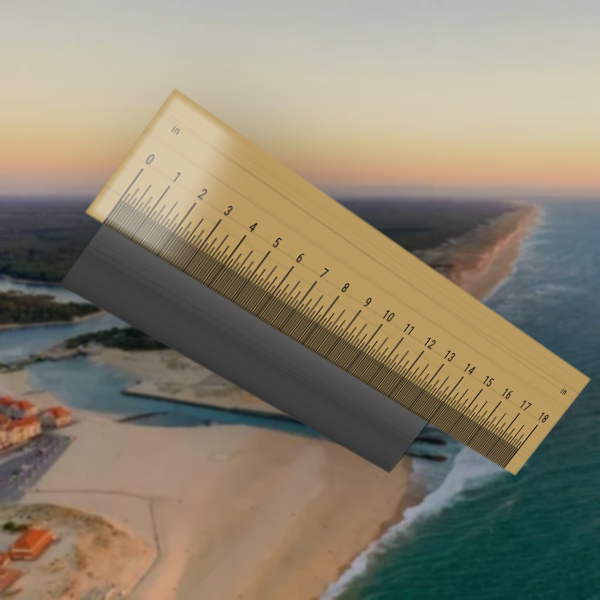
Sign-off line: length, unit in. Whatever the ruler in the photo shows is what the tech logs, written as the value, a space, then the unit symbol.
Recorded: 14 in
